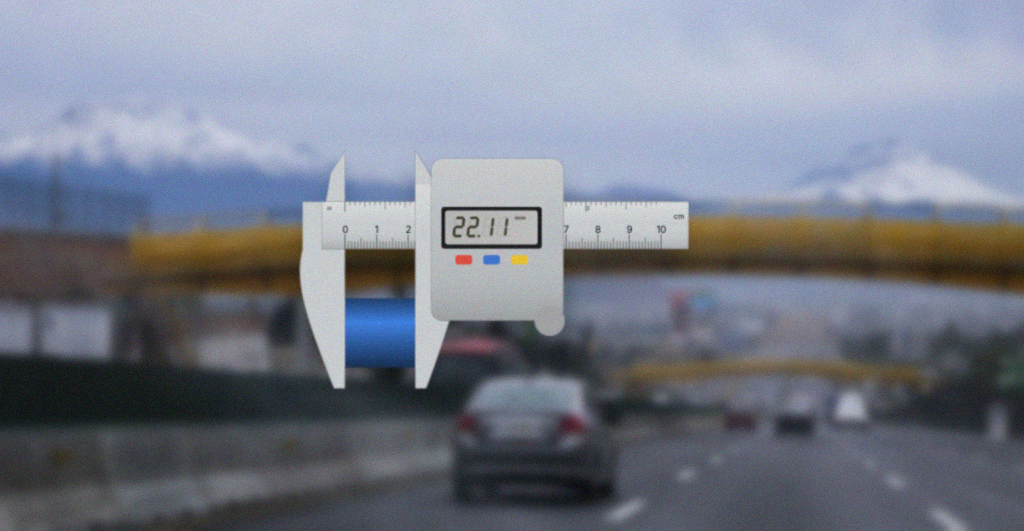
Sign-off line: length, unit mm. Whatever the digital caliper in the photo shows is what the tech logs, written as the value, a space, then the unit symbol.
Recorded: 22.11 mm
